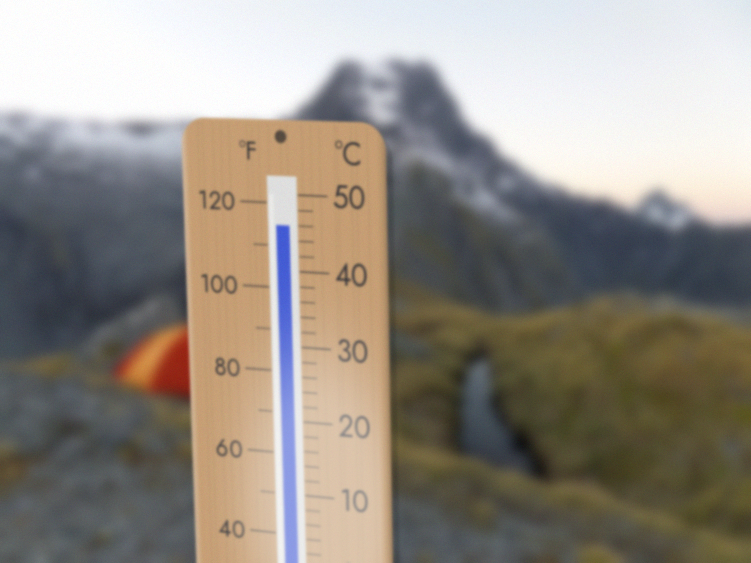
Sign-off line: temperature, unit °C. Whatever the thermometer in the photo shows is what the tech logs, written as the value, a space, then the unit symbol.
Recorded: 46 °C
